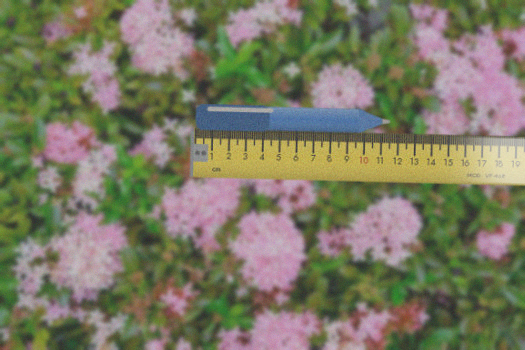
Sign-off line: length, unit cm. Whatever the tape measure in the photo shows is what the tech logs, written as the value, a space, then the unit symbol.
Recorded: 11.5 cm
